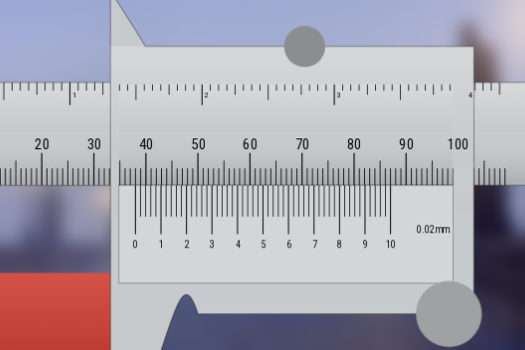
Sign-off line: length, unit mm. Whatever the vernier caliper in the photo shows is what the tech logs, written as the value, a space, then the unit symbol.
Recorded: 38.0 mm
